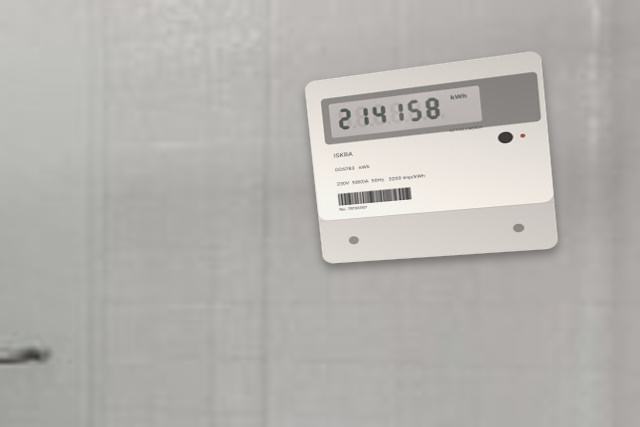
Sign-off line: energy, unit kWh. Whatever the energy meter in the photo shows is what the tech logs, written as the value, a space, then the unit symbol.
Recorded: 214158 kWh
